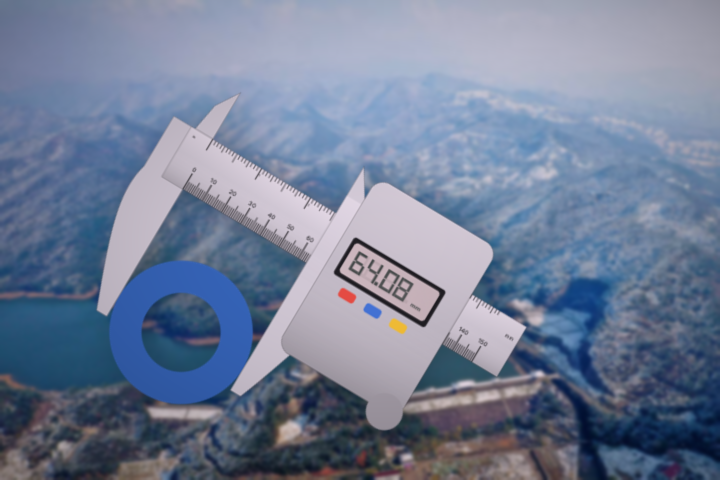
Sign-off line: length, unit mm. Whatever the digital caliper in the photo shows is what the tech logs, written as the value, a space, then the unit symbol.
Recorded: 64.08 mm
